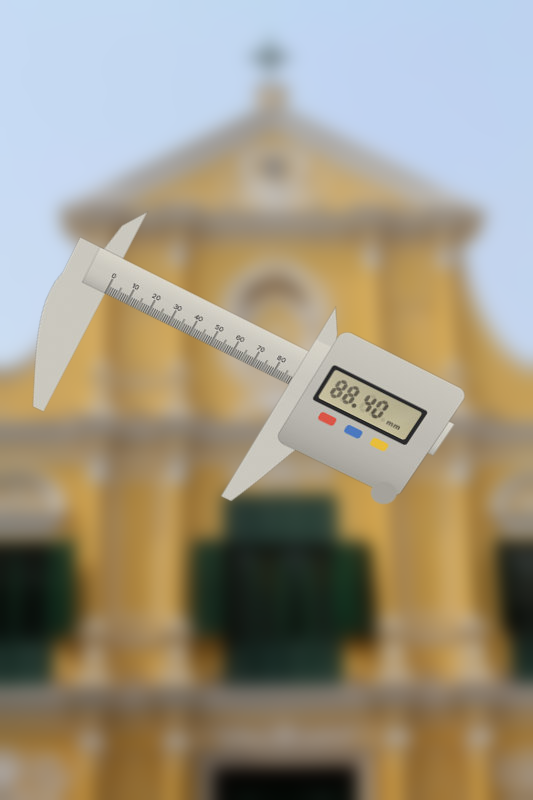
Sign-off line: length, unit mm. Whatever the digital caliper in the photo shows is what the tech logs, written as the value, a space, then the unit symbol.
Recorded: 88.40 mm
